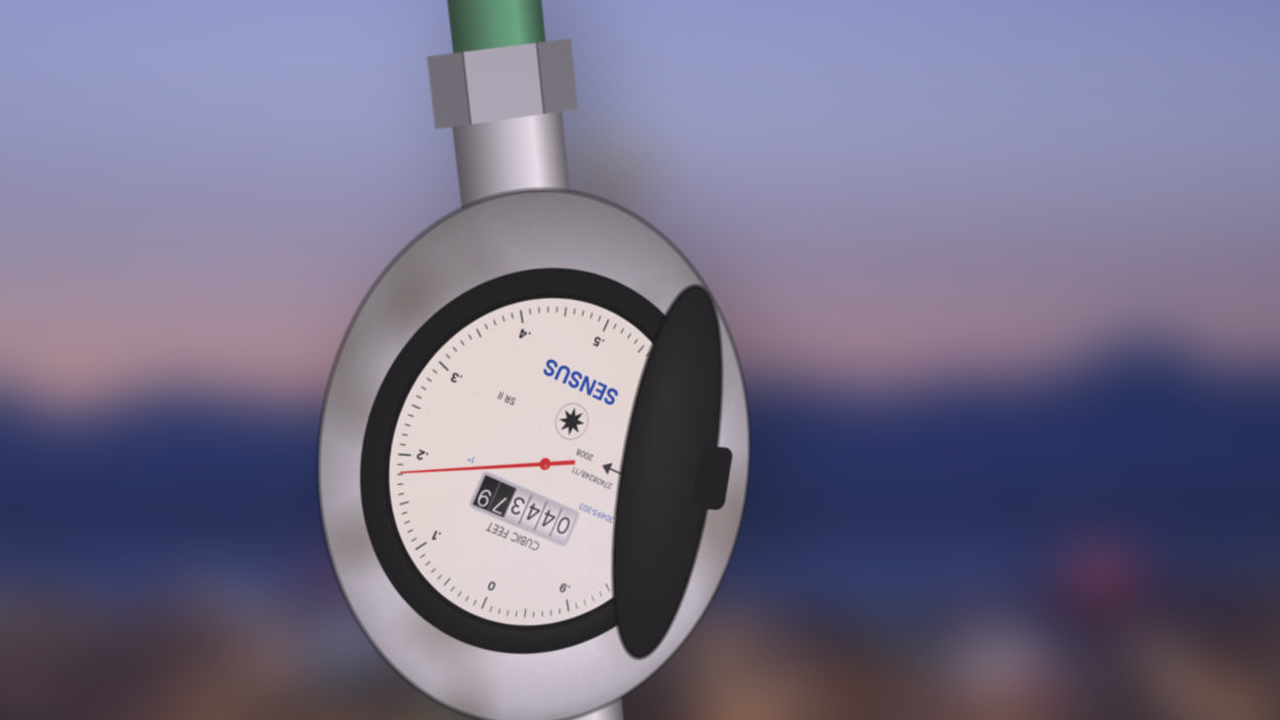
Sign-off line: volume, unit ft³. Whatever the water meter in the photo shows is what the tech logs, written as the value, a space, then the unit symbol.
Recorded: 44379.18 ft³
